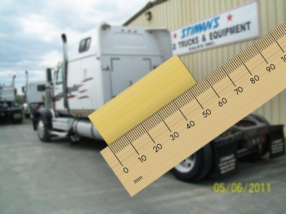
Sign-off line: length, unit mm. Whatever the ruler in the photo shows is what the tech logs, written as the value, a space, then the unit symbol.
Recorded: 55 mm
